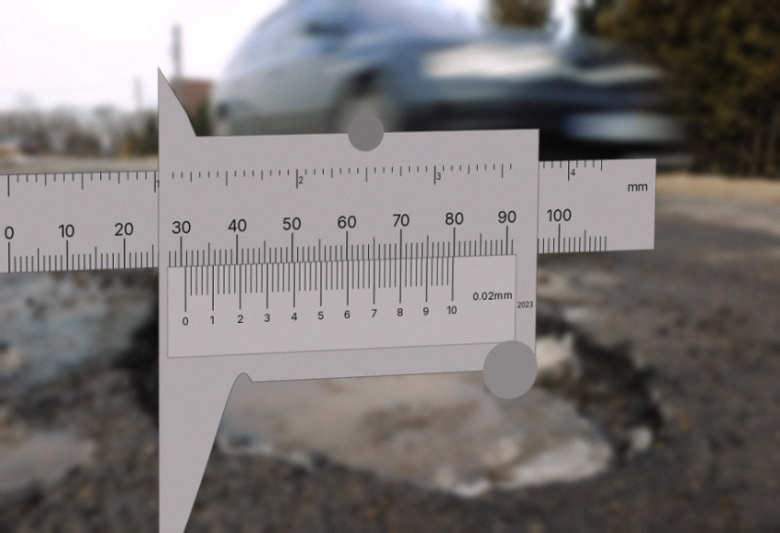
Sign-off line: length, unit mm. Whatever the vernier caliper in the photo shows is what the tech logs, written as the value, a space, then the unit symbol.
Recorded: 30.8 mm
